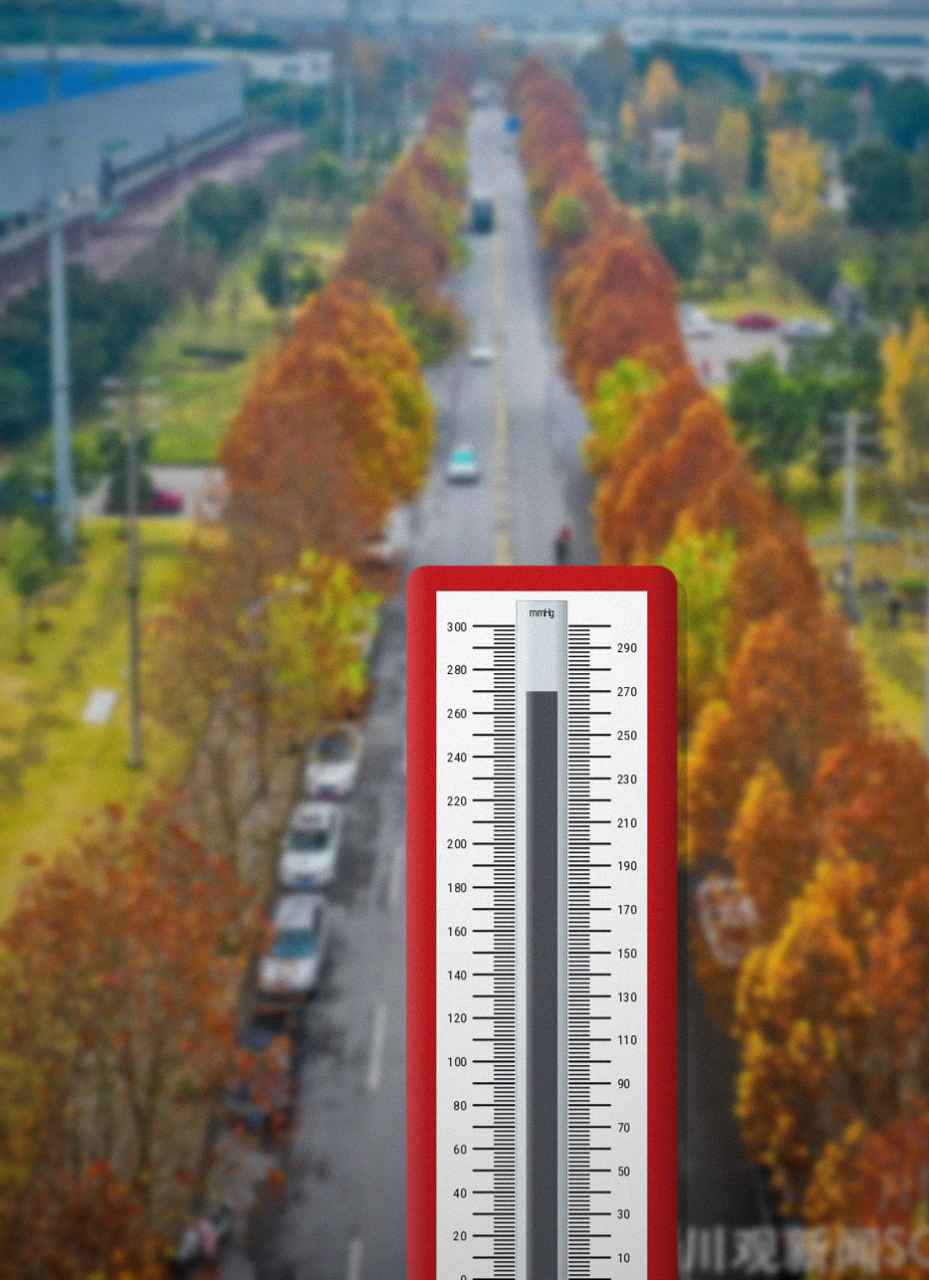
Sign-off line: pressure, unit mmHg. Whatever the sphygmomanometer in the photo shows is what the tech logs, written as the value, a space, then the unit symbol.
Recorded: 270 mmHg
